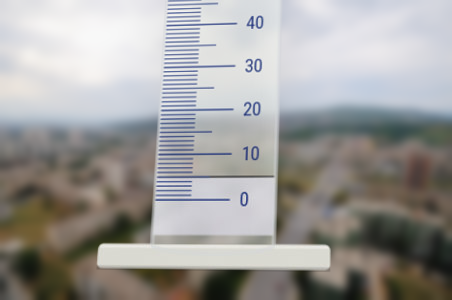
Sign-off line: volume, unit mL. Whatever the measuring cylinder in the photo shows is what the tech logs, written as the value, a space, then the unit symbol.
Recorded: 5 mL
